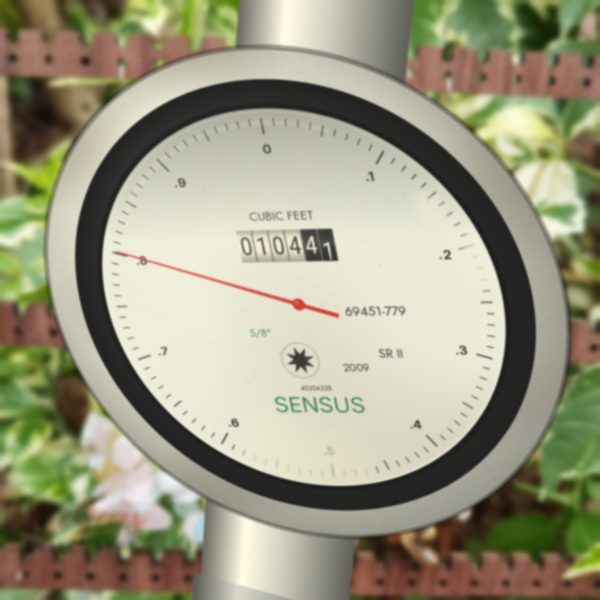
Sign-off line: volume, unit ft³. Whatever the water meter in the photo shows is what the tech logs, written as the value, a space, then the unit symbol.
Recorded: 10440.80 ft³
